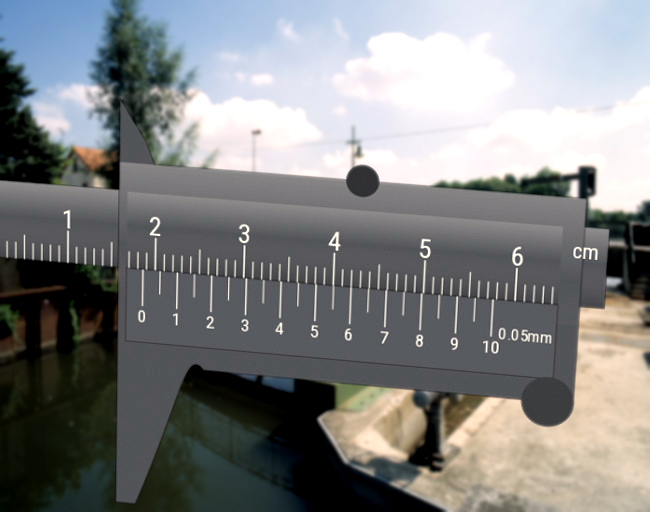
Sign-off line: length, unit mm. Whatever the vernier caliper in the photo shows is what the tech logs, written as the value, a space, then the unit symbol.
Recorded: 18.6 mm
